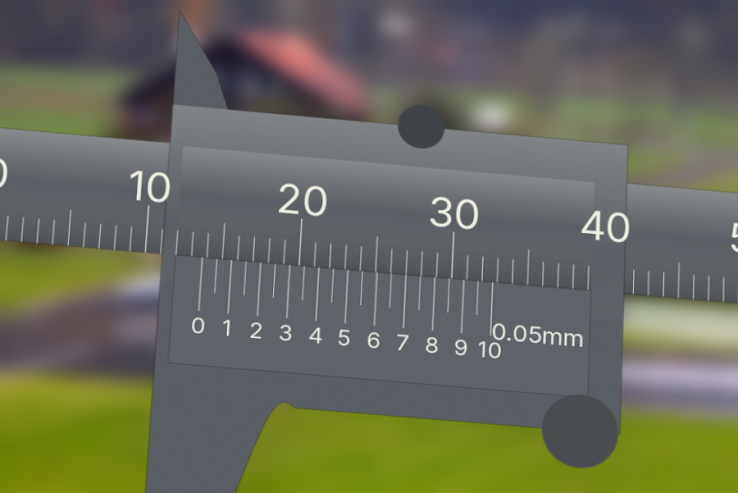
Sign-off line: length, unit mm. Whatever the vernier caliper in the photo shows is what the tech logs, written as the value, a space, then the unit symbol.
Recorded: 13.7 mm
